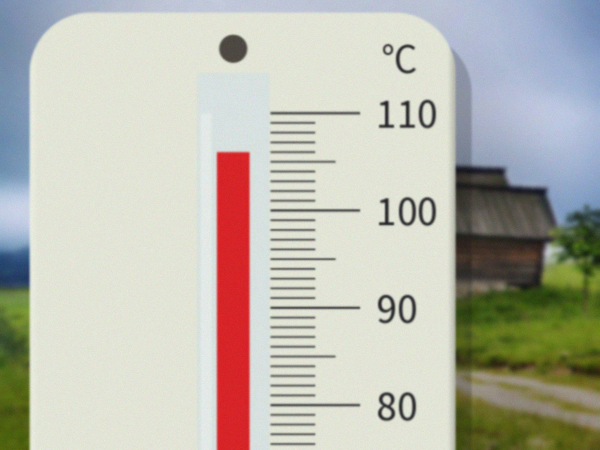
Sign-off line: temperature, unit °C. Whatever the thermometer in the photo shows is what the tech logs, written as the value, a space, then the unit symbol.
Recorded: 106 °C
